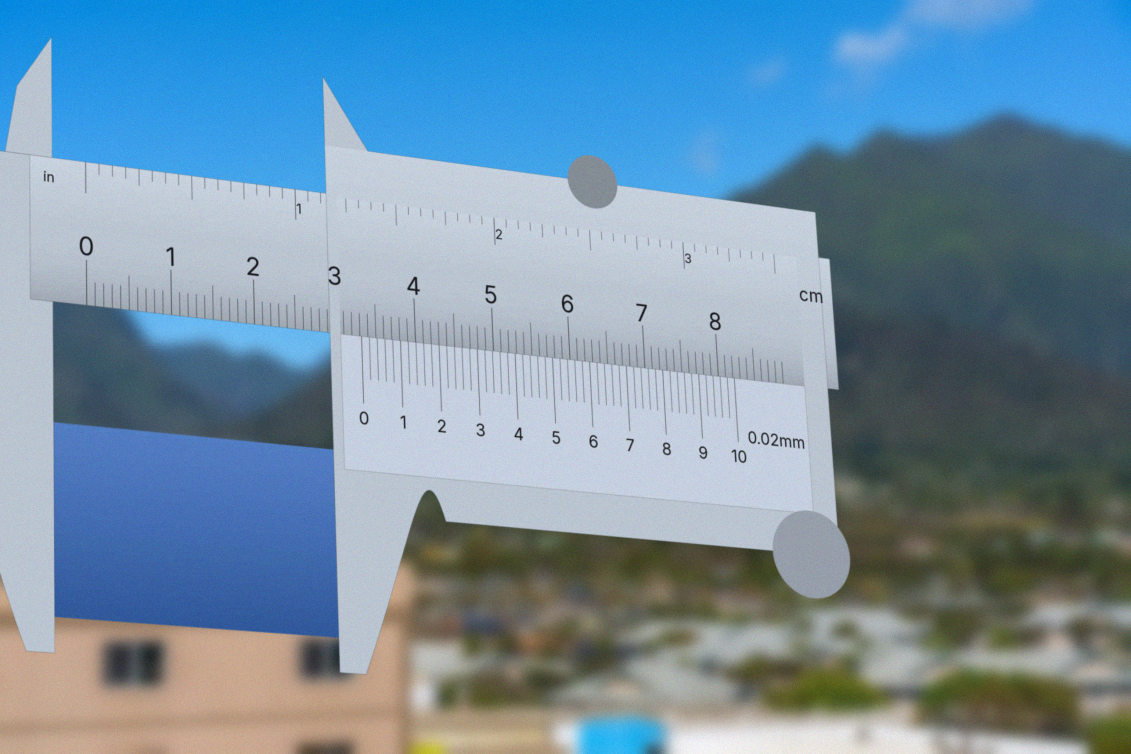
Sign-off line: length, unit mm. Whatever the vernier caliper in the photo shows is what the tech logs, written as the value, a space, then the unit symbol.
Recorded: 33.2 mm
